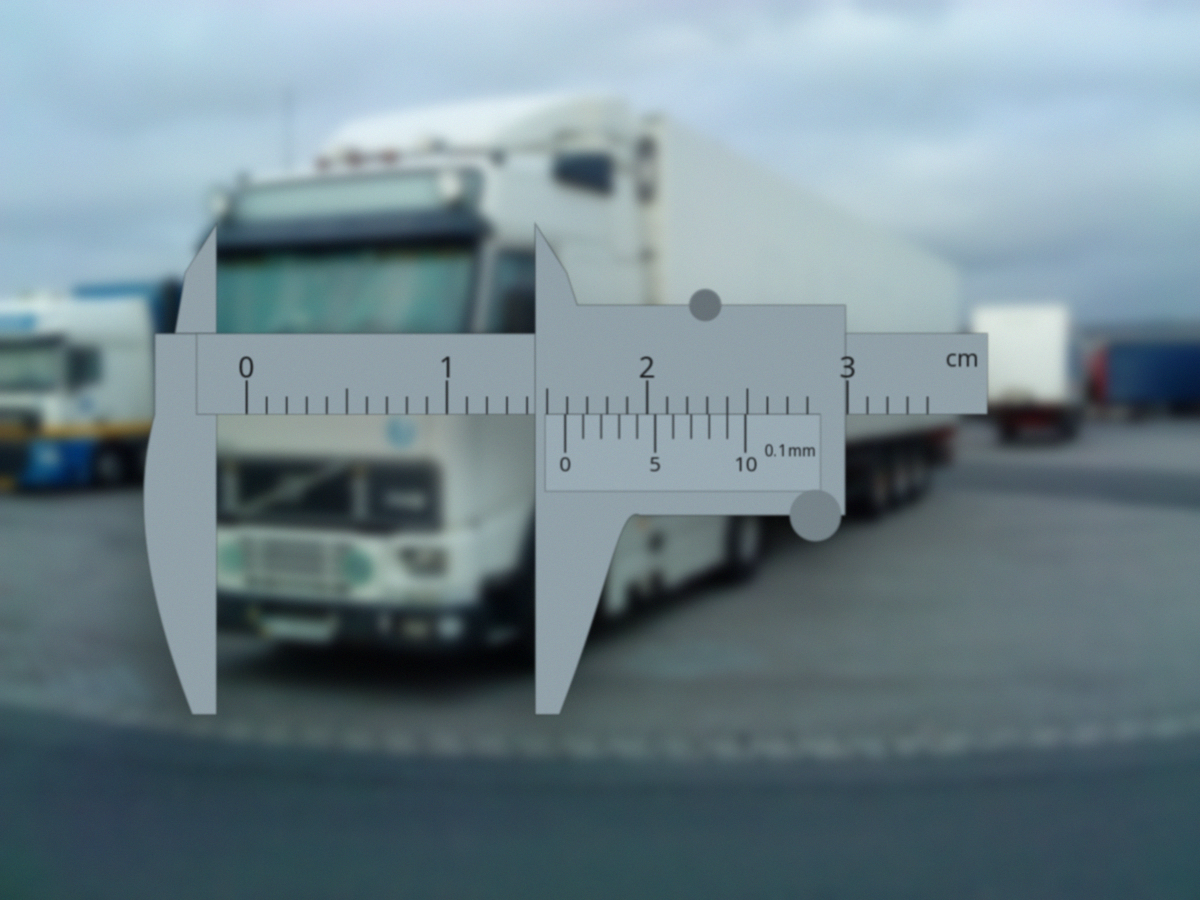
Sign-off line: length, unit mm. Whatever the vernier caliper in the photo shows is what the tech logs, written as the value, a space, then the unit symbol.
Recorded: 15.9 mm
